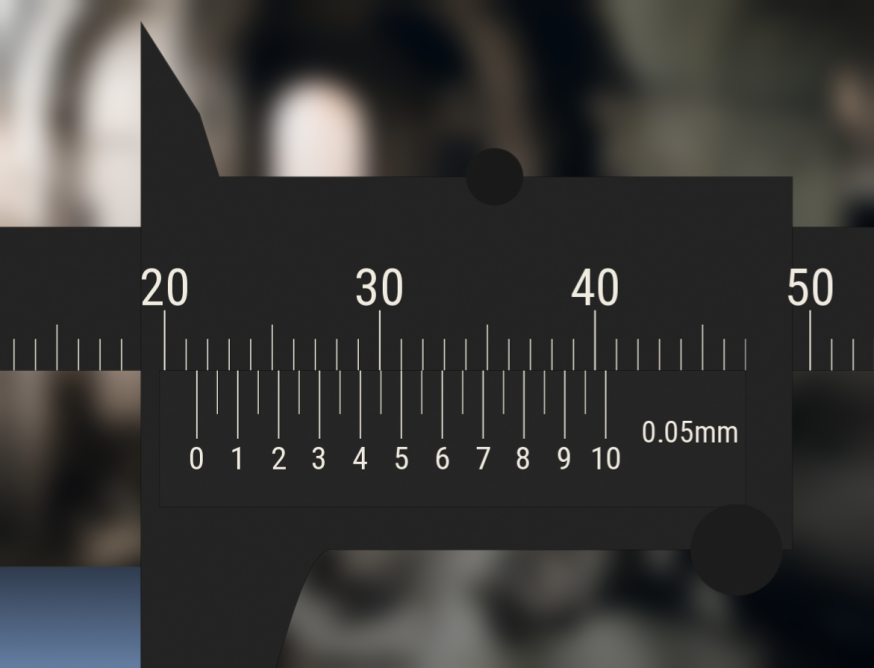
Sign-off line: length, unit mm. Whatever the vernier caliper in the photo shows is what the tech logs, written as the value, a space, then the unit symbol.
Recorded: 21.50 mm
